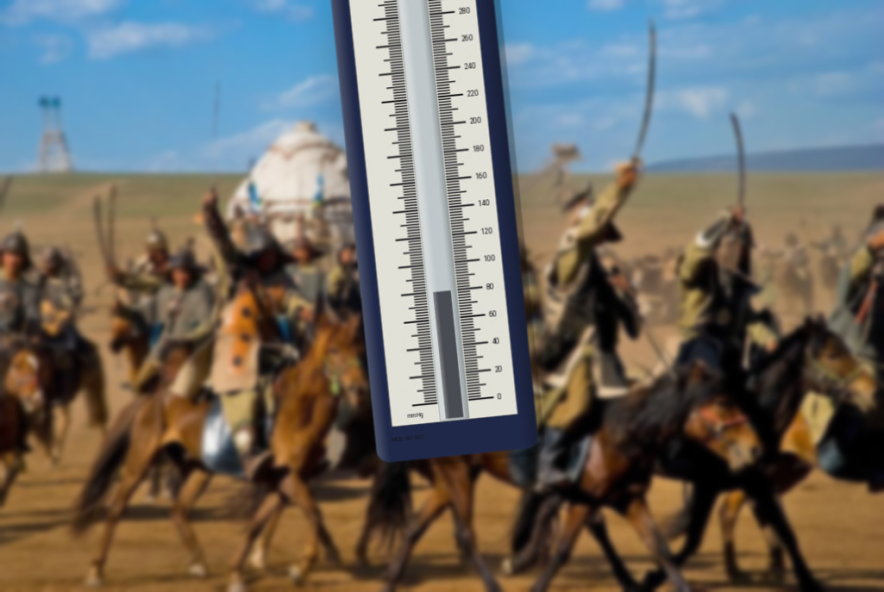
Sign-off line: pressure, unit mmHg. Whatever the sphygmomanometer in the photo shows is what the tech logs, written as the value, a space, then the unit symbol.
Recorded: 80 mmHg
